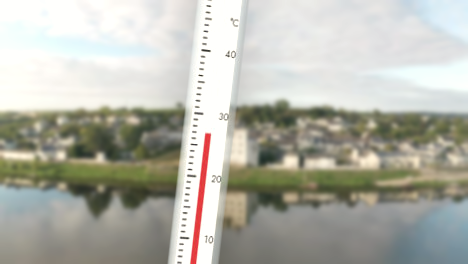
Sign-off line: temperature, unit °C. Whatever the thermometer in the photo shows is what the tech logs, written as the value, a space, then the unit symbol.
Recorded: 27 °C
